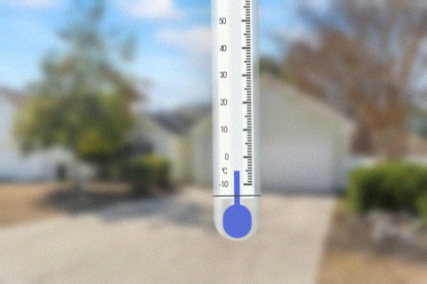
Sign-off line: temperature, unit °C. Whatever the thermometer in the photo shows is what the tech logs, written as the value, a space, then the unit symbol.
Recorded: -5 °C
